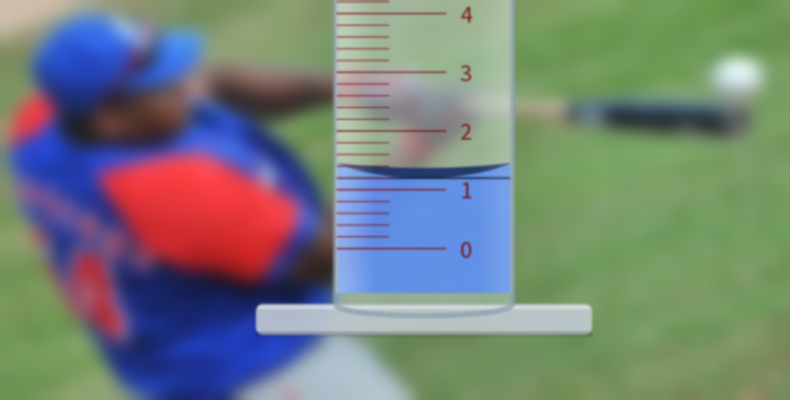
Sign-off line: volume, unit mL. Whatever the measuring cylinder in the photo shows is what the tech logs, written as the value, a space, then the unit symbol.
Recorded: 1.2 mL
